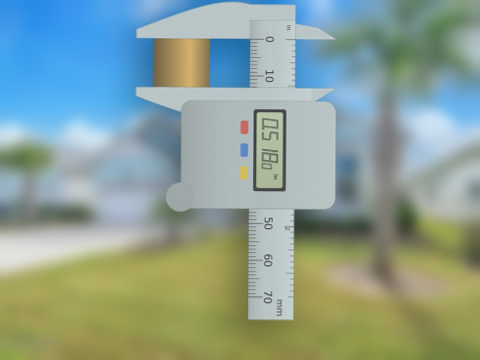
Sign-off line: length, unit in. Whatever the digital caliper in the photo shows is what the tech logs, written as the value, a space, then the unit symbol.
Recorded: 0.5180 in
